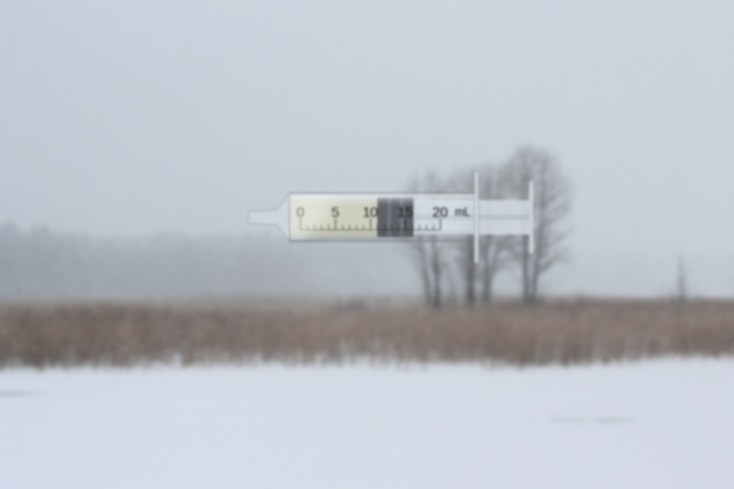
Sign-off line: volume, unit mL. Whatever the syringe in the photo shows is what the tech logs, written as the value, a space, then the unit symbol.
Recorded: 11 mL
